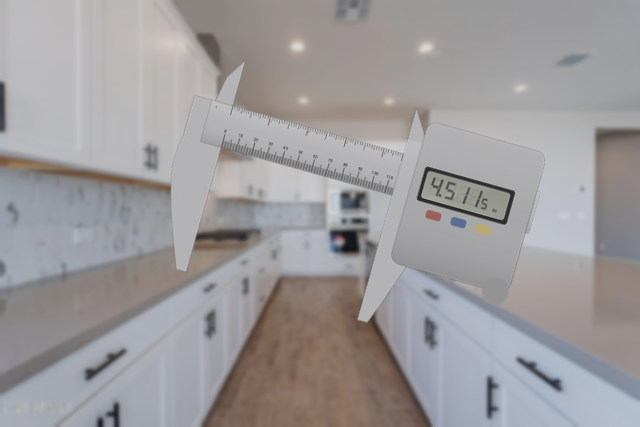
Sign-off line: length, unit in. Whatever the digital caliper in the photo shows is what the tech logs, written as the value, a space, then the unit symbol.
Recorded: 4.5115 in
